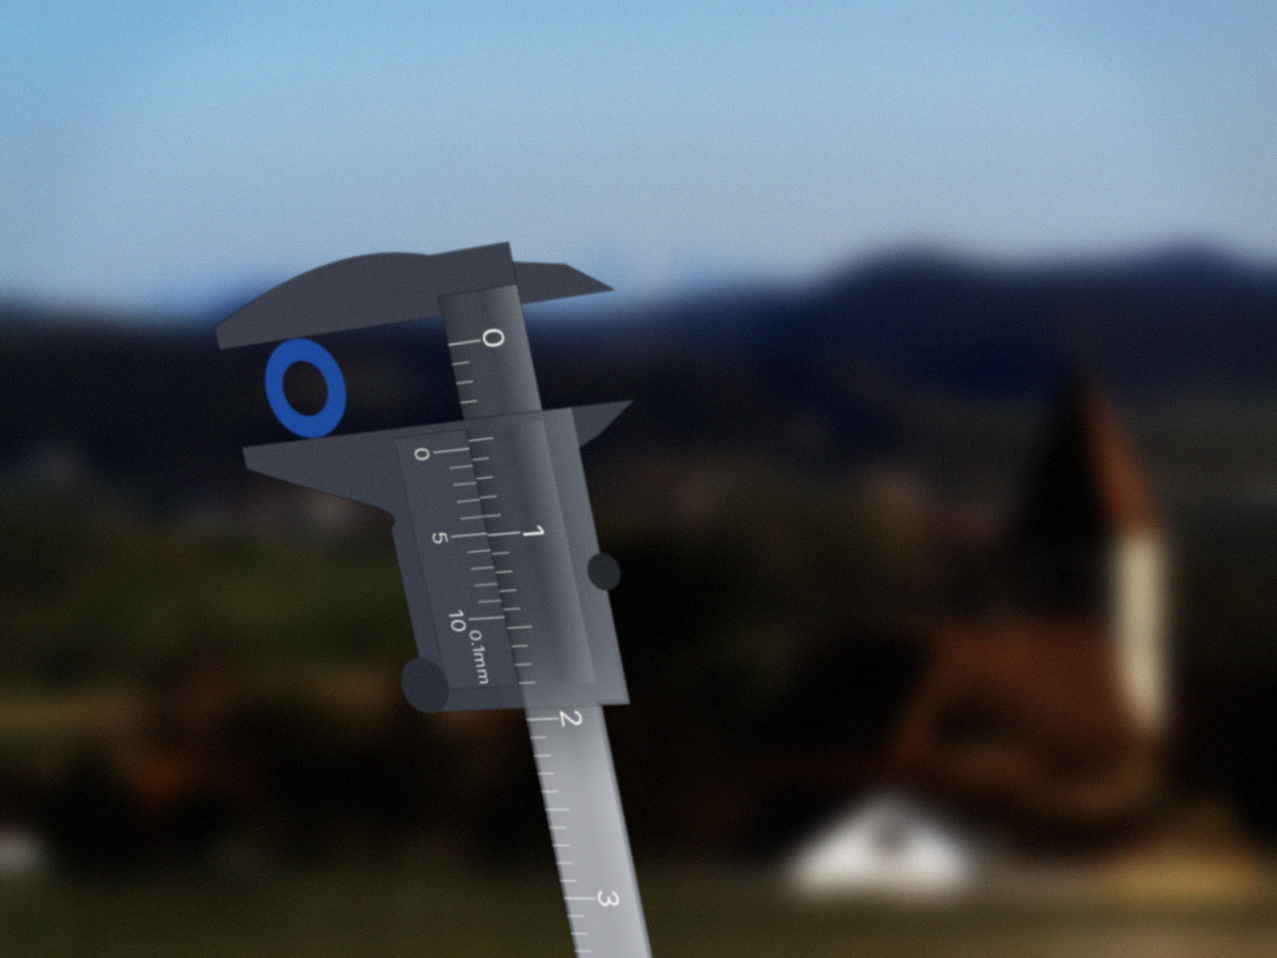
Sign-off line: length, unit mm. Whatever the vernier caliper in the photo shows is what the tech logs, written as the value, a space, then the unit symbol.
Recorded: 5.4 mm
